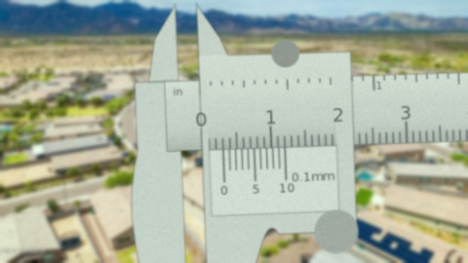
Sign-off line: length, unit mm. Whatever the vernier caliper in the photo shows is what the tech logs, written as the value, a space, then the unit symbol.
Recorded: 3.0 mm
